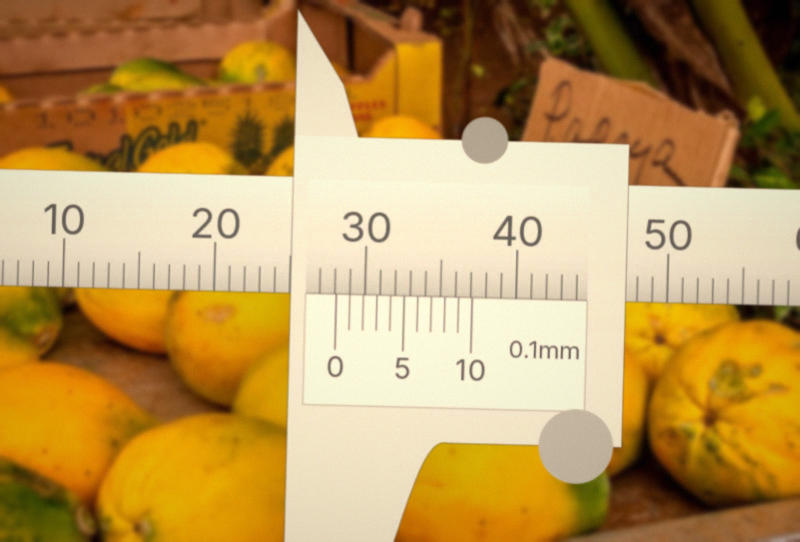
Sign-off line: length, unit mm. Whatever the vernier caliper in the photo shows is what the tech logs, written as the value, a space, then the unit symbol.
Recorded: 28.1 mm
